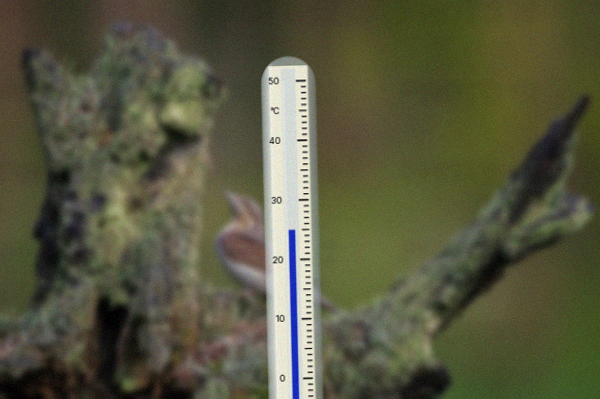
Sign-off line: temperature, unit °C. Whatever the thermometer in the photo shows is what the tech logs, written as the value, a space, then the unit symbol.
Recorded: 25 °C
